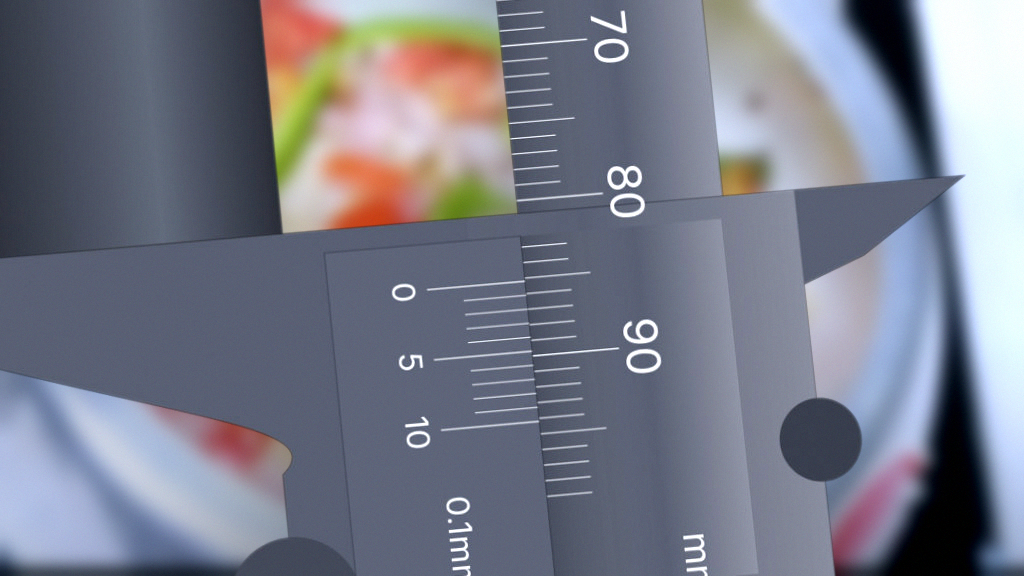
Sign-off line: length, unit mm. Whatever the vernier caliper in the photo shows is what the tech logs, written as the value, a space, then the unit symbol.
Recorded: 85.2 mm
